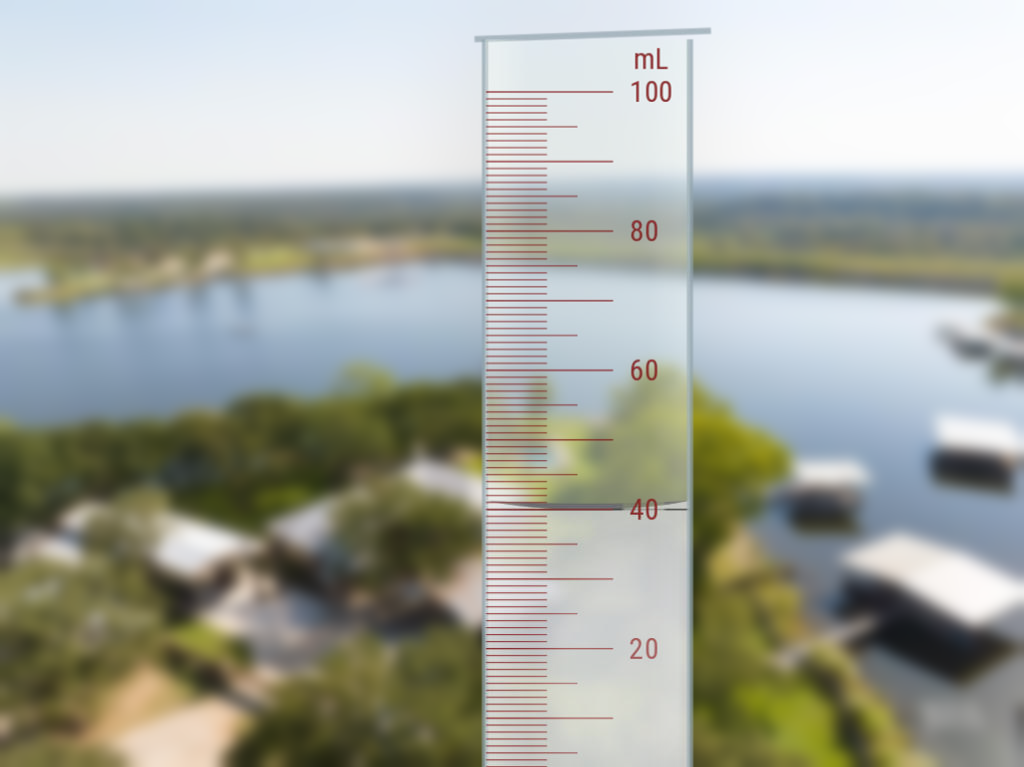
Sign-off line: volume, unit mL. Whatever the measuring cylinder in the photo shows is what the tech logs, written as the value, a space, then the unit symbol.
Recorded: 40 mL
